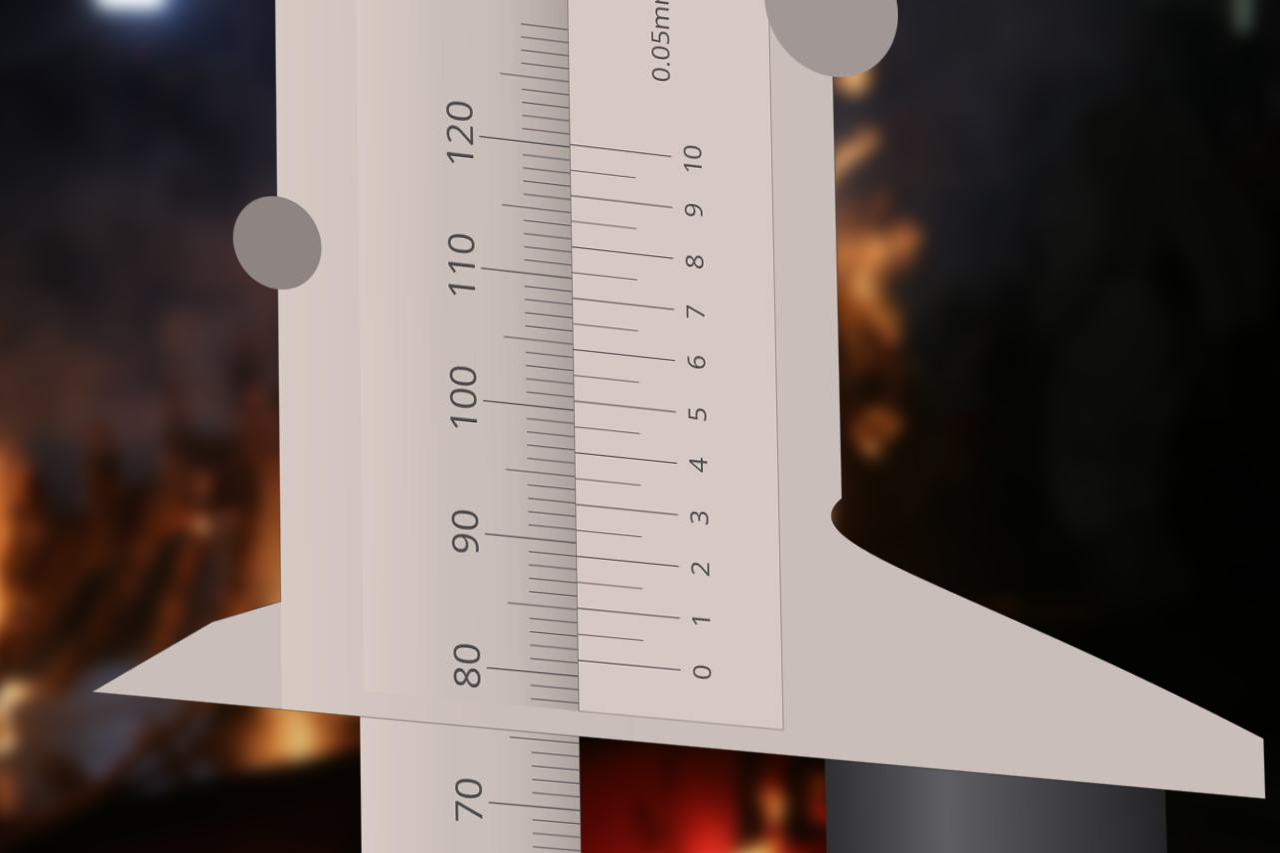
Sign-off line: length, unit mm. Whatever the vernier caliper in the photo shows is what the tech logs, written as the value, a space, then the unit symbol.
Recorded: 81.2 mm
